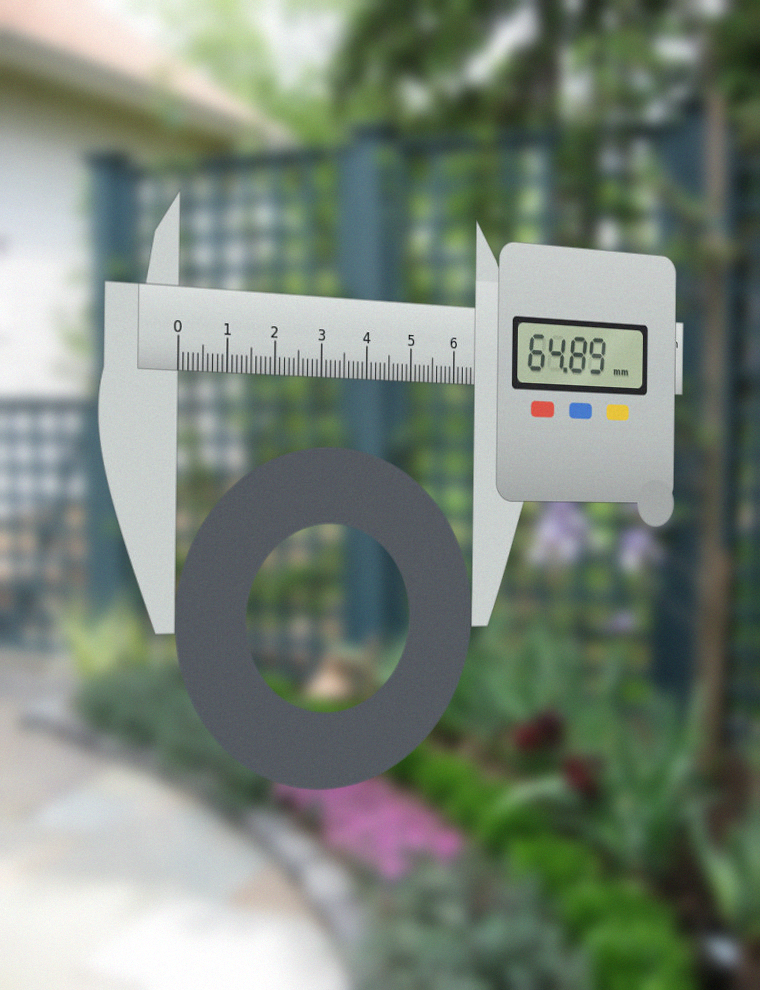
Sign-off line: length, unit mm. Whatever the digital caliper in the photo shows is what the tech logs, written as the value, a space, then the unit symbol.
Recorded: 64.89 mm
